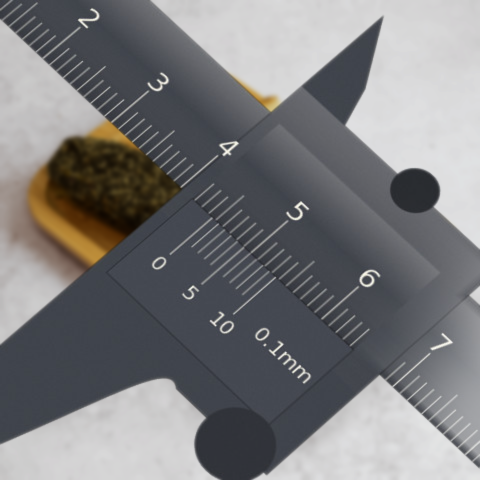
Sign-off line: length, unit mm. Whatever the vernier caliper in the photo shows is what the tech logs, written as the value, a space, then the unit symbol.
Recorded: 44.6 mm
